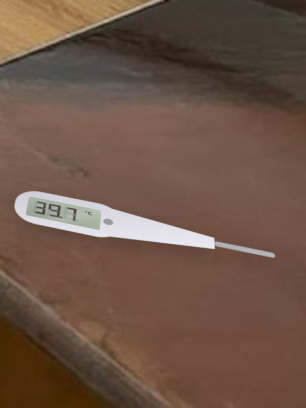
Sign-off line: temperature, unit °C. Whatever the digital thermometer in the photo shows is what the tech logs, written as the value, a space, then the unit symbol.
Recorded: 39.7 °C
